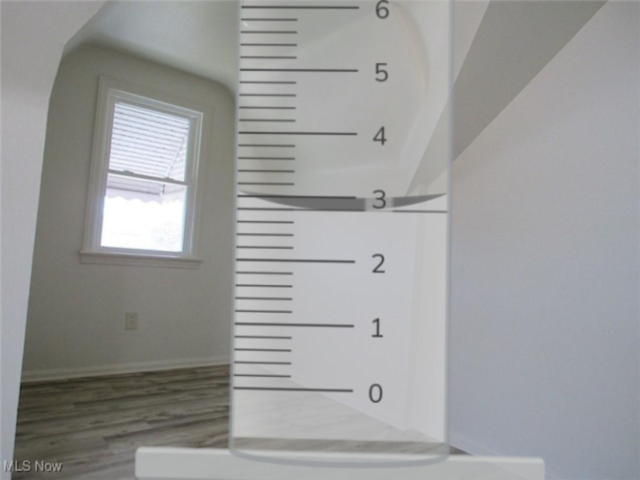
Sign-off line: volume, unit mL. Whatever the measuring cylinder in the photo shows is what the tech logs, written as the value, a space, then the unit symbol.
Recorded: 2.8 mL
